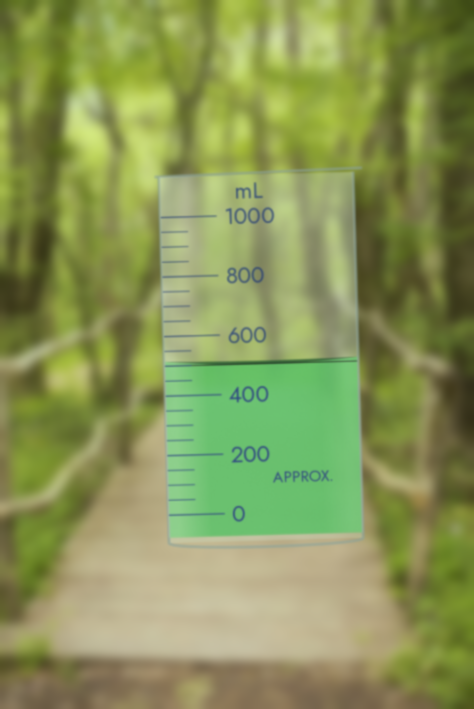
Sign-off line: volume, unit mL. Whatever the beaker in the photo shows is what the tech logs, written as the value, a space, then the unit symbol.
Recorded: 500 mL
